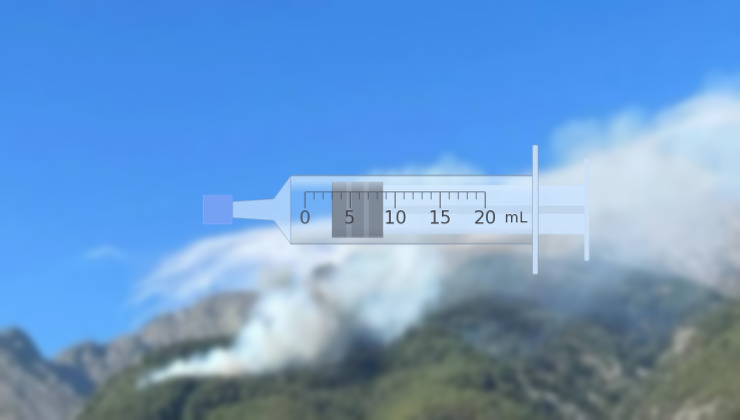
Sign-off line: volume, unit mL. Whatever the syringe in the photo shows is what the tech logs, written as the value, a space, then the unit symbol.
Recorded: 3 mL
